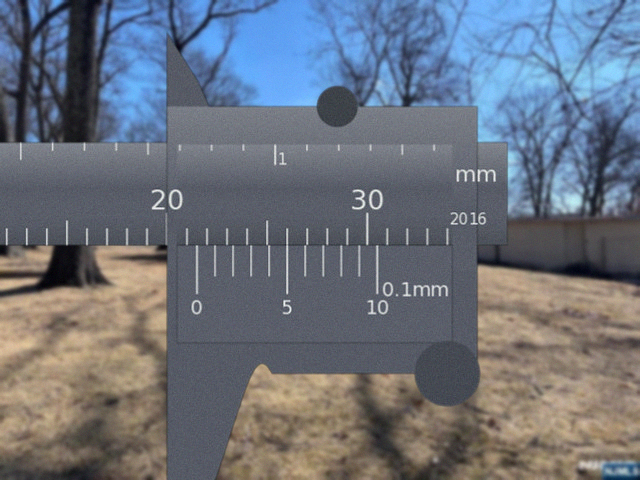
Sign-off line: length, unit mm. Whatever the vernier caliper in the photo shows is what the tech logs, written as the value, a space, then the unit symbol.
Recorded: 21.5 mm
